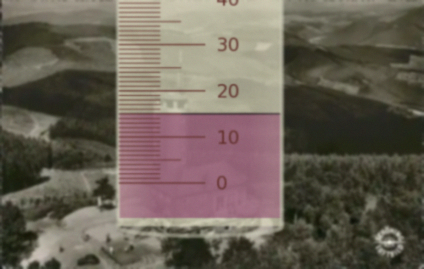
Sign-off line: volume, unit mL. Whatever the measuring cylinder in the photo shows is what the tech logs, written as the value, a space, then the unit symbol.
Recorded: 15 mL
